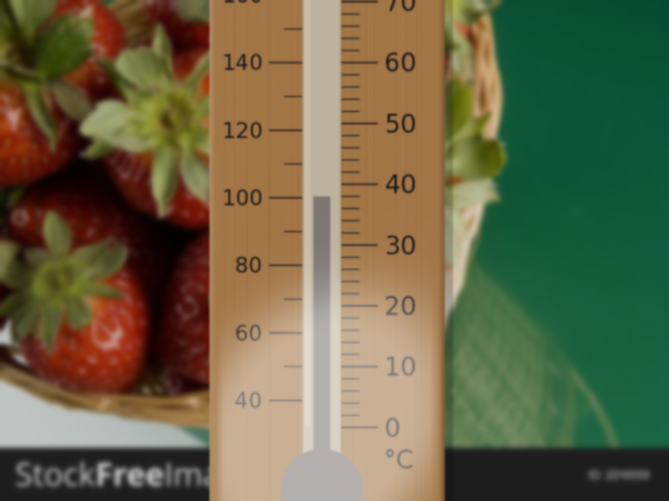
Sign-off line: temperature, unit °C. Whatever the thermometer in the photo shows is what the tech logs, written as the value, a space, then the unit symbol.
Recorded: 38 °C
